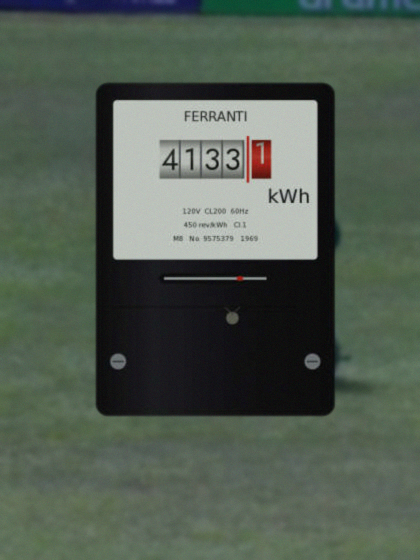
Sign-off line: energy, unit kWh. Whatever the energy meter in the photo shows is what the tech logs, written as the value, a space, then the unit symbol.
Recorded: 4133.1 kWh
